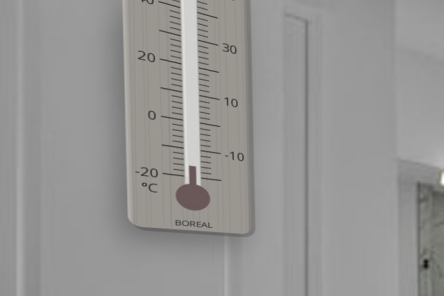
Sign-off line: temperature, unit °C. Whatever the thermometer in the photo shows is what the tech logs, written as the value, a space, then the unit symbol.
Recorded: -16 °C
